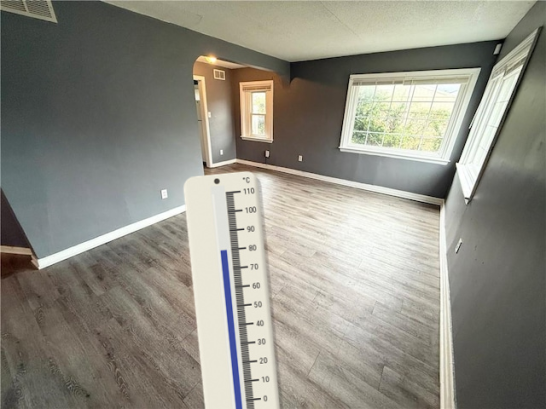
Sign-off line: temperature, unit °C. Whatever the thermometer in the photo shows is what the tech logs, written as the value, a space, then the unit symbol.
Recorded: 80 °C
